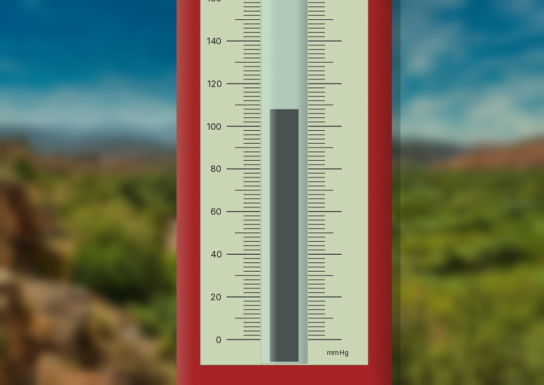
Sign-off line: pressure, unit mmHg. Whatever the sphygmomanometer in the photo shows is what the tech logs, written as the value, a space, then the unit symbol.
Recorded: 108 mmHg
